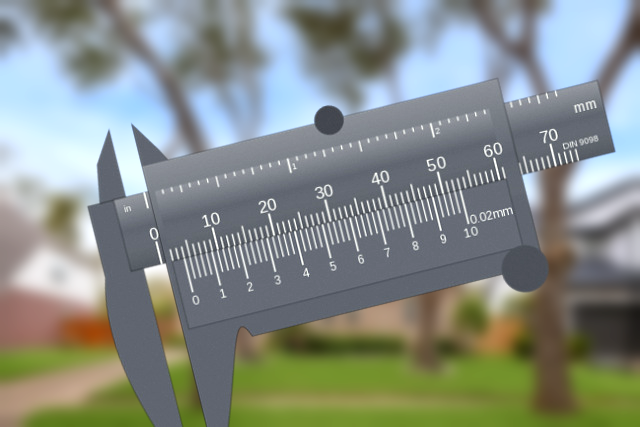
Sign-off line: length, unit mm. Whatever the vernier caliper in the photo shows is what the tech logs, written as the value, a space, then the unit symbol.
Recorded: 4.0 mm
